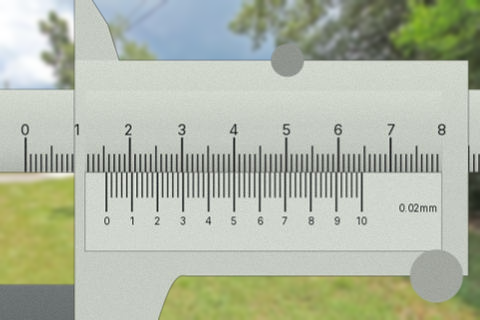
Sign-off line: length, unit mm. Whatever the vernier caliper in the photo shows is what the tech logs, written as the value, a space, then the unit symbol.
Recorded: 15.5 mm
